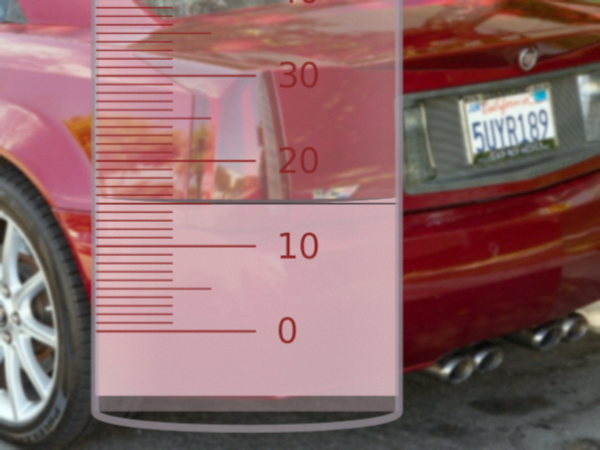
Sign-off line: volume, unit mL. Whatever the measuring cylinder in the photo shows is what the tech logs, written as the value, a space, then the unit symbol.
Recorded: 15 mL
